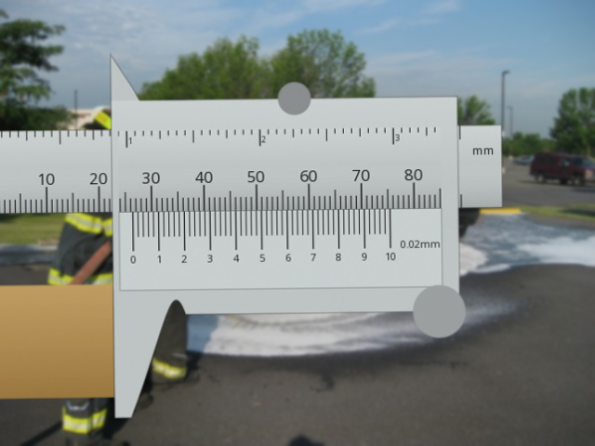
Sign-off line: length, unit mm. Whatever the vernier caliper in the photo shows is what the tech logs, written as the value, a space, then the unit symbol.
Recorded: 26.4 mm
